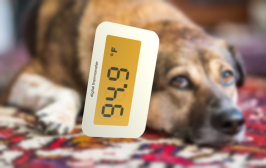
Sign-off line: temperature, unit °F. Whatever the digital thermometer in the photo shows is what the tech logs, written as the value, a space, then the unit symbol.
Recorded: 94.9 °F
